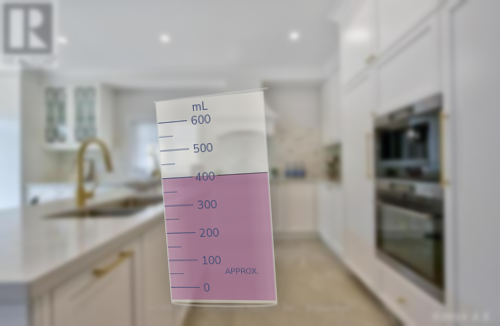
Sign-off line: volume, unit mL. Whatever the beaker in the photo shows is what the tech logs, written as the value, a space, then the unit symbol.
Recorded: 400 mL
